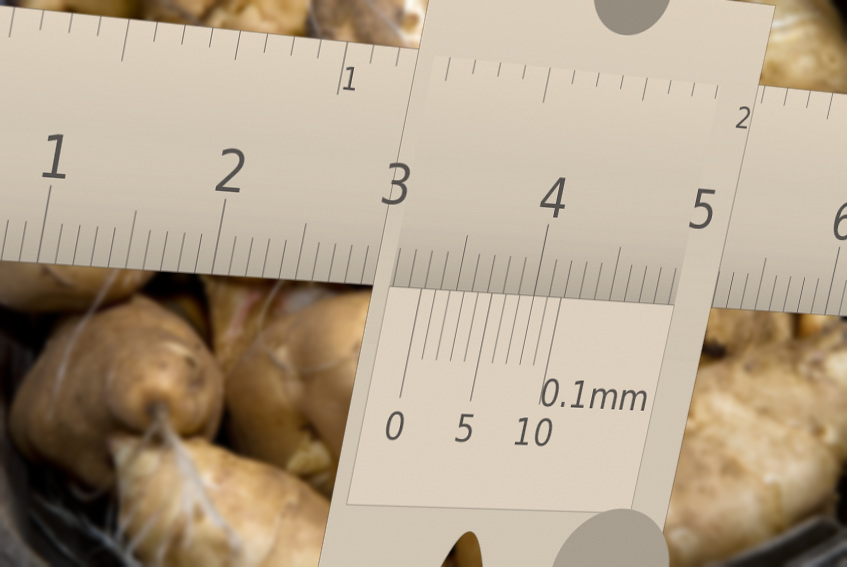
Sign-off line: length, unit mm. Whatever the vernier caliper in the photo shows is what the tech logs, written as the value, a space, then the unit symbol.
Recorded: 32.8 mm
